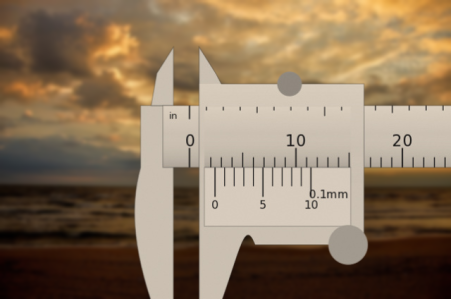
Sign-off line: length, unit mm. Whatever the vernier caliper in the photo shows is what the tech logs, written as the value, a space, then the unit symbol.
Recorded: 2.4 mm
